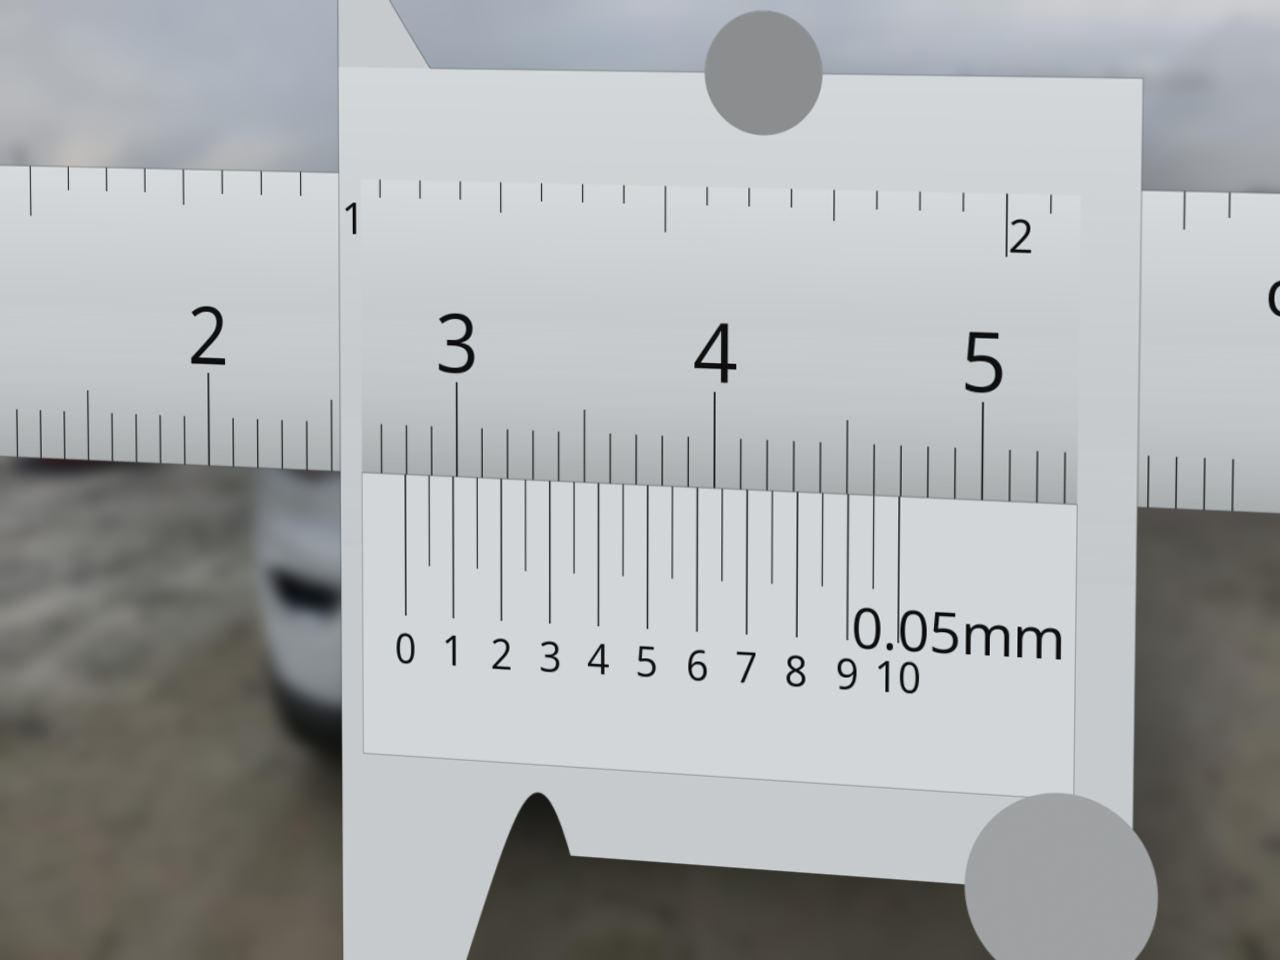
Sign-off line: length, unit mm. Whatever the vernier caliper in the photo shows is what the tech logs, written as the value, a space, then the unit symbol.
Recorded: 27.95 mm
